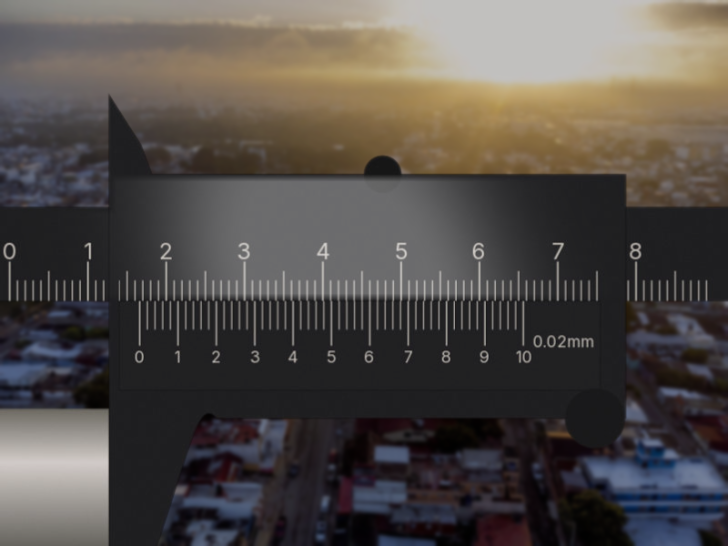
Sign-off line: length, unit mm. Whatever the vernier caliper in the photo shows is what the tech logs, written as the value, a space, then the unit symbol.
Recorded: 16.6 mm
